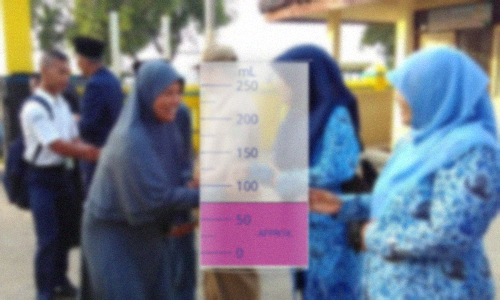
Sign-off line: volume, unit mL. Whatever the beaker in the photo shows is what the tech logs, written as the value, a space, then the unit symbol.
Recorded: 75 mL
